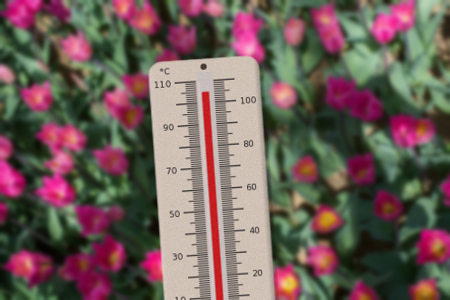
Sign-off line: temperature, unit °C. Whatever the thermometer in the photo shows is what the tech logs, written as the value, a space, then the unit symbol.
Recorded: 105 °C
